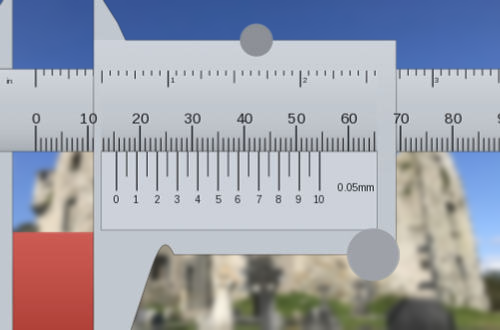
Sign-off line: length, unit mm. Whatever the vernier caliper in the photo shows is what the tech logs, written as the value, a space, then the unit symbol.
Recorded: 15.5 mm
